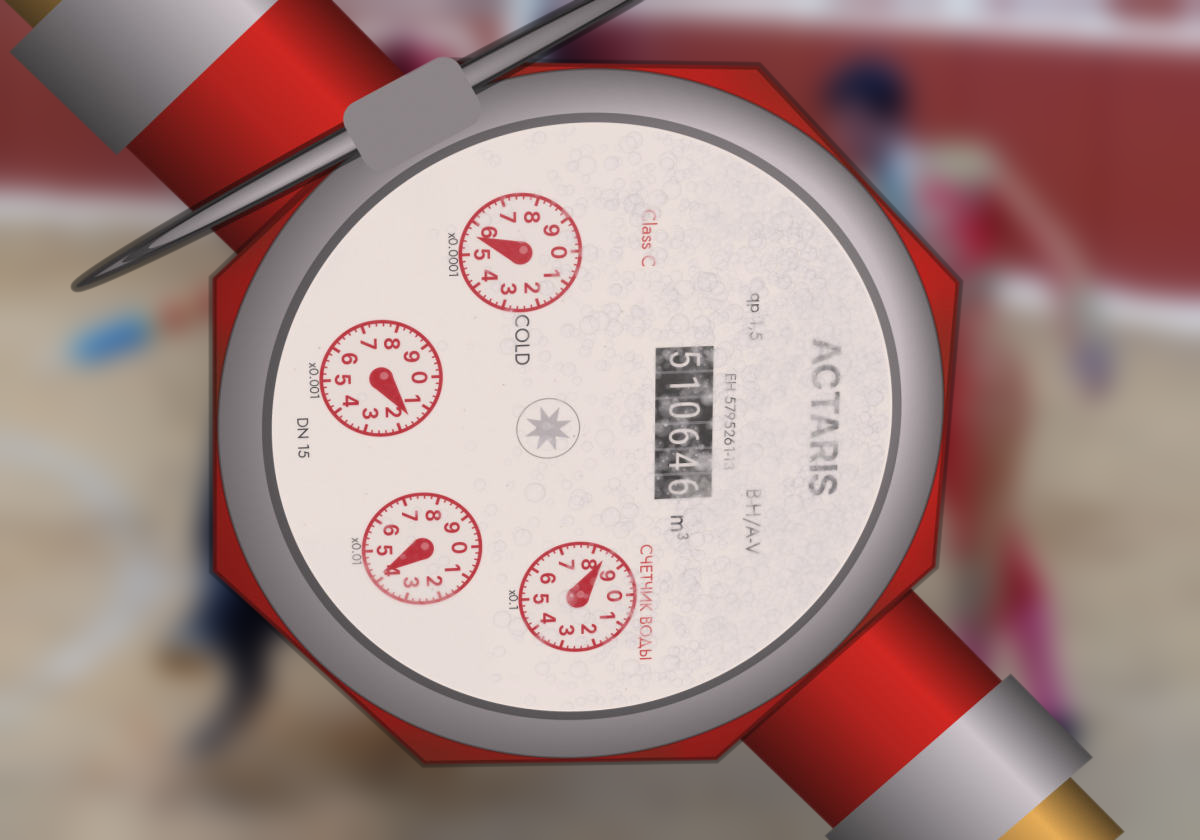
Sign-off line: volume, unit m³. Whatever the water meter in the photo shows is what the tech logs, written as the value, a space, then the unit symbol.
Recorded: 510646.8415 m³
